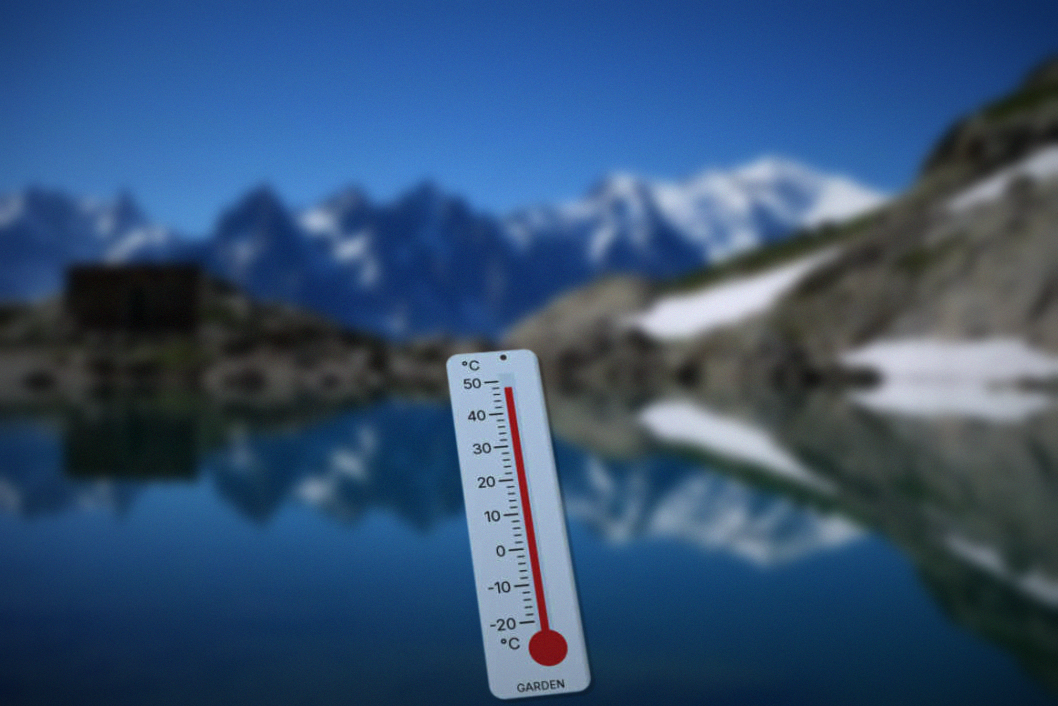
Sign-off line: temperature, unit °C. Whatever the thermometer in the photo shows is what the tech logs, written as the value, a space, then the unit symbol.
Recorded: 48 °C
